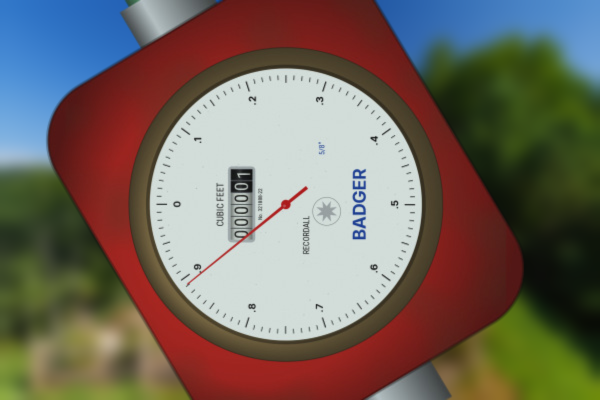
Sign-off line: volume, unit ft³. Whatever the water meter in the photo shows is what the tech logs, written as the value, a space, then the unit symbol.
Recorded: 0.89 ft³
